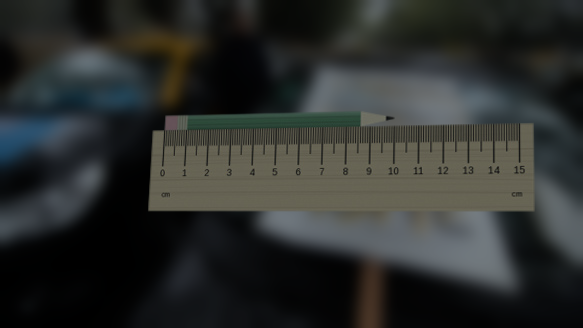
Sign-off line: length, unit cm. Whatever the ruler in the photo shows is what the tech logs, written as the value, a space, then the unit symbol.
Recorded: 10 cm
